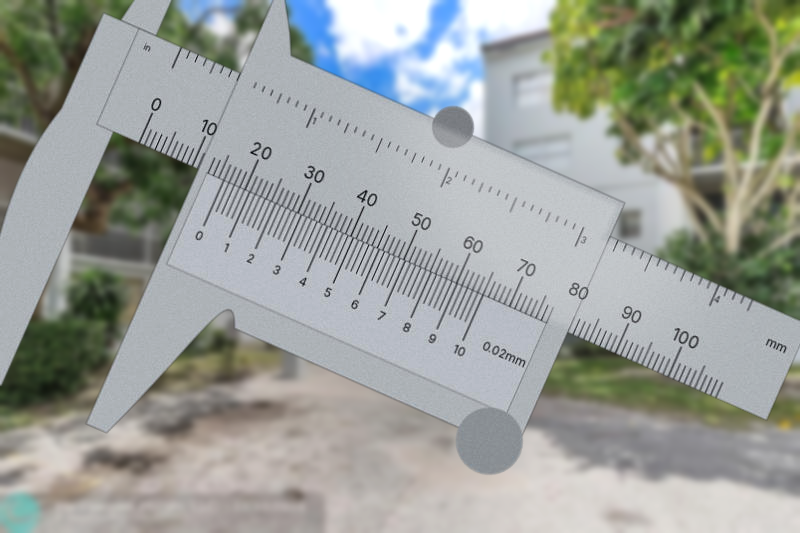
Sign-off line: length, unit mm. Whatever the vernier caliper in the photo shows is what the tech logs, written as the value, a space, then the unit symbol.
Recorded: 16.0 mm
